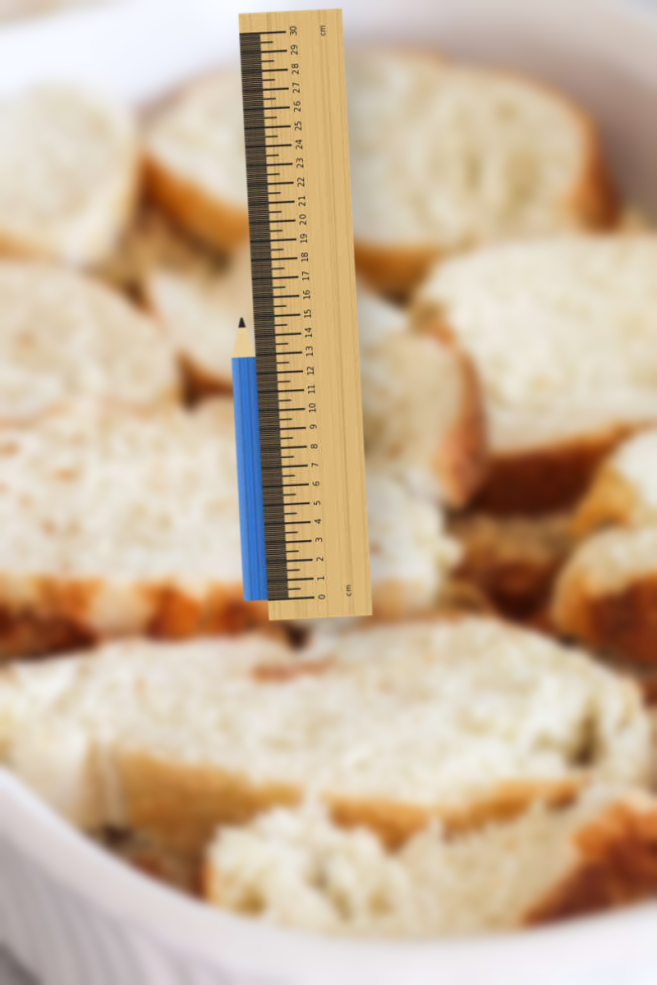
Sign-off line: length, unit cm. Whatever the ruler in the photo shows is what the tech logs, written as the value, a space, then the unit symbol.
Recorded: 15 cm
